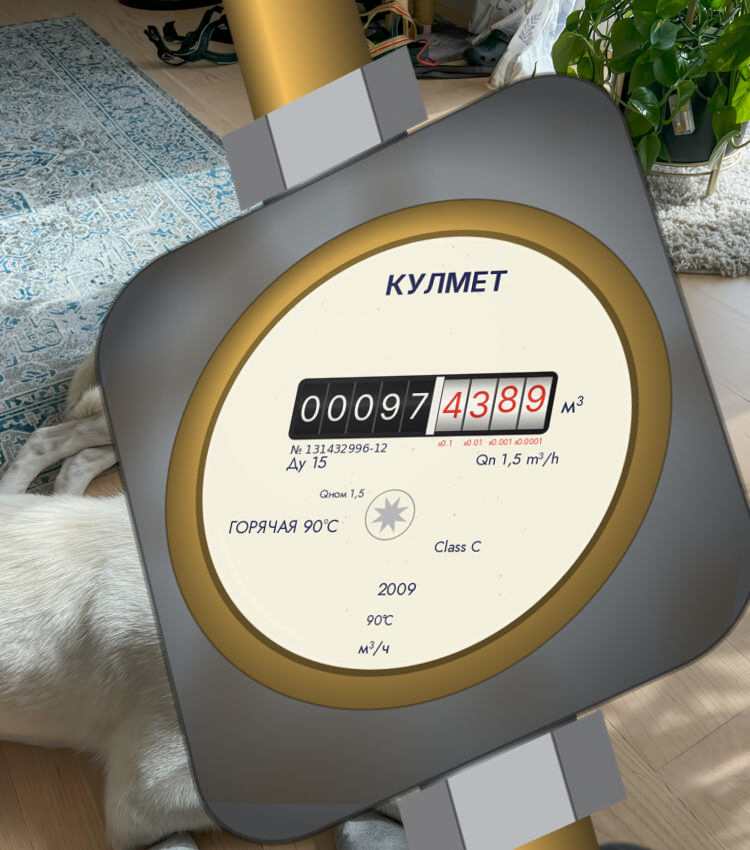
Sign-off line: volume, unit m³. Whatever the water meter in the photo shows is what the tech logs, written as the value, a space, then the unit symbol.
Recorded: 97.4389 m³
